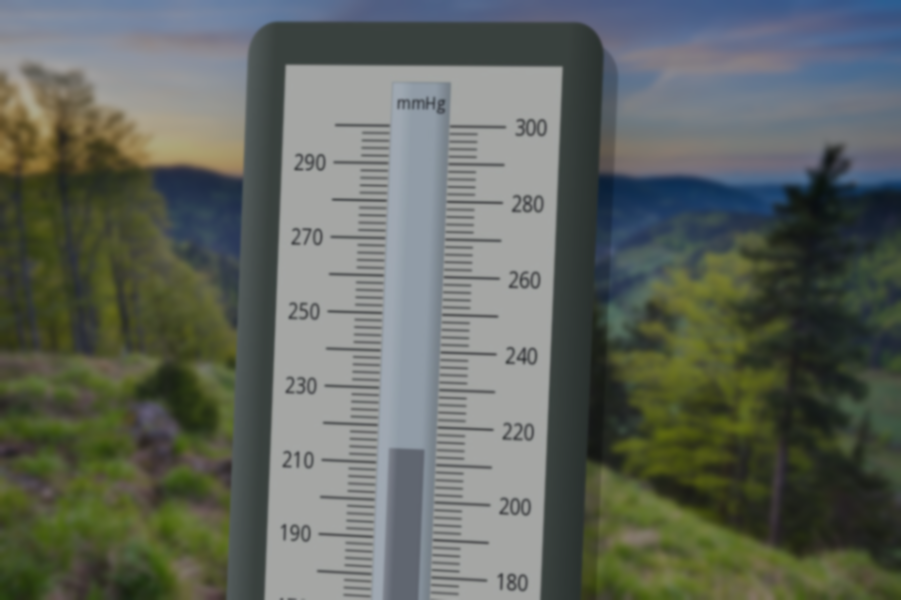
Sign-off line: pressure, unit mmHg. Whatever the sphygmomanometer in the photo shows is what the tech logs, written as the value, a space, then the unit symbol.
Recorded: 214 mmHg
